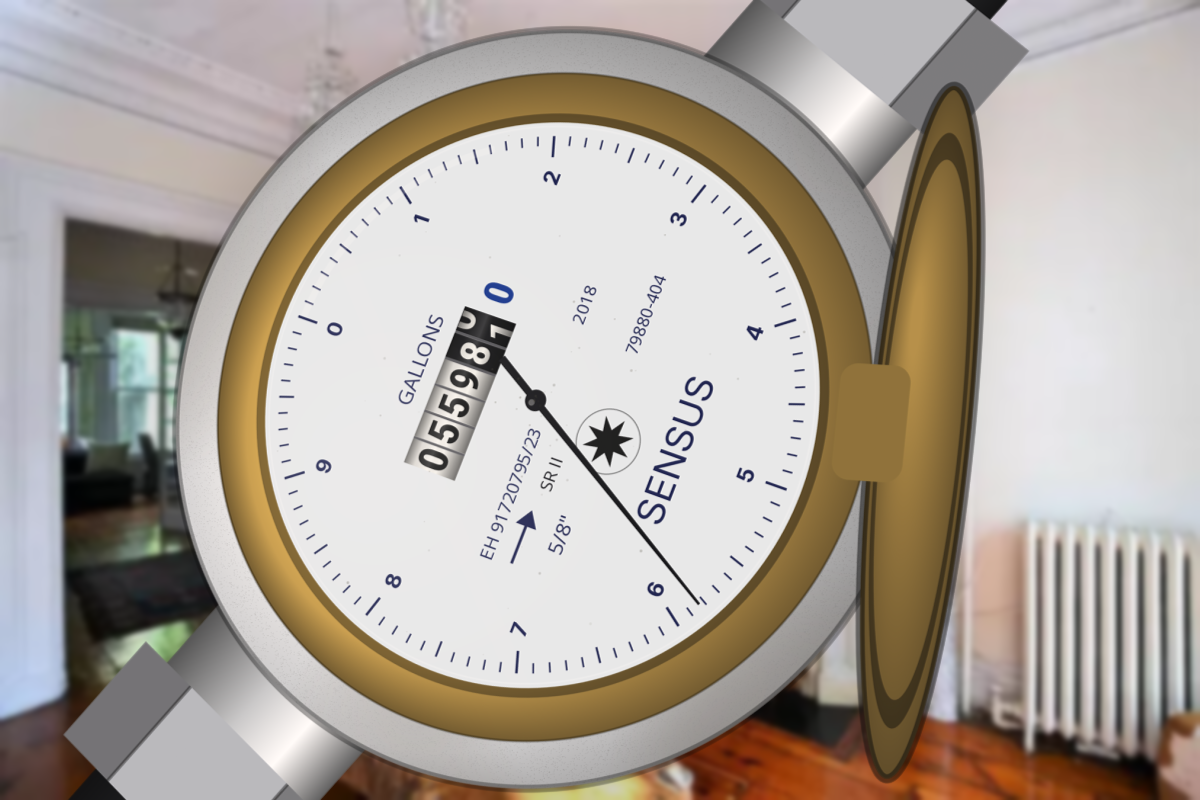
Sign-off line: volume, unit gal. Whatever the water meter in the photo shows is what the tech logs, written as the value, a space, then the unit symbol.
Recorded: 559805.8 gal
